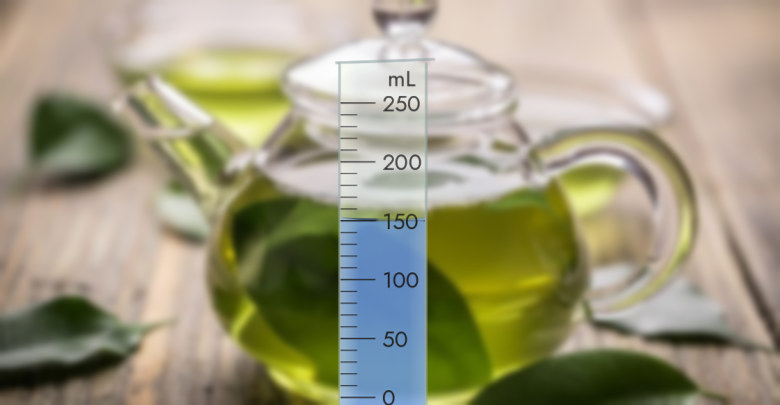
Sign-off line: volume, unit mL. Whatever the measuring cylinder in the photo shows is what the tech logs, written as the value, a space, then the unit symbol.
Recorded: 150 mL
